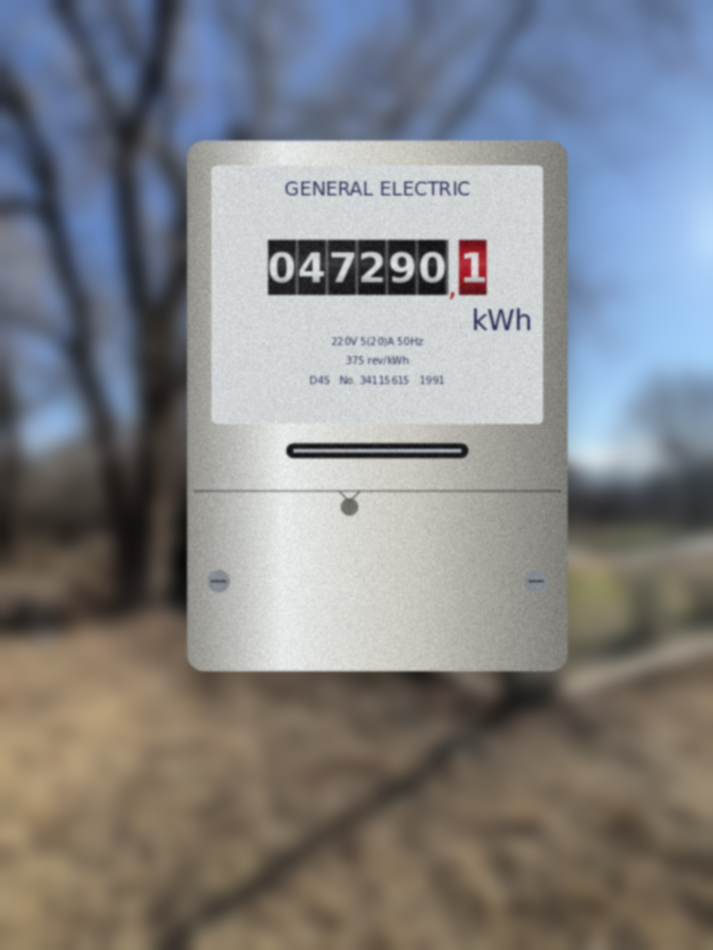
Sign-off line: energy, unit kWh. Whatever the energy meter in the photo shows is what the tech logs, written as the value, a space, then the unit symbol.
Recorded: 47290.1 kWh
